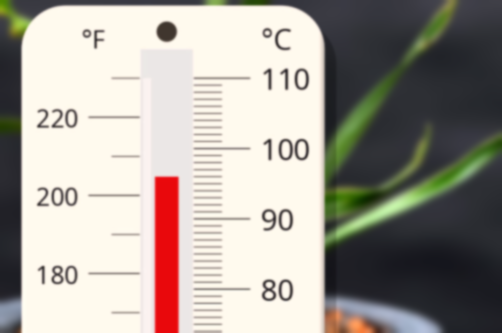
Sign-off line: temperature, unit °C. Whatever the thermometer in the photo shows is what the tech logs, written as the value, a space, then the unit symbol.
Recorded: 96 °C
